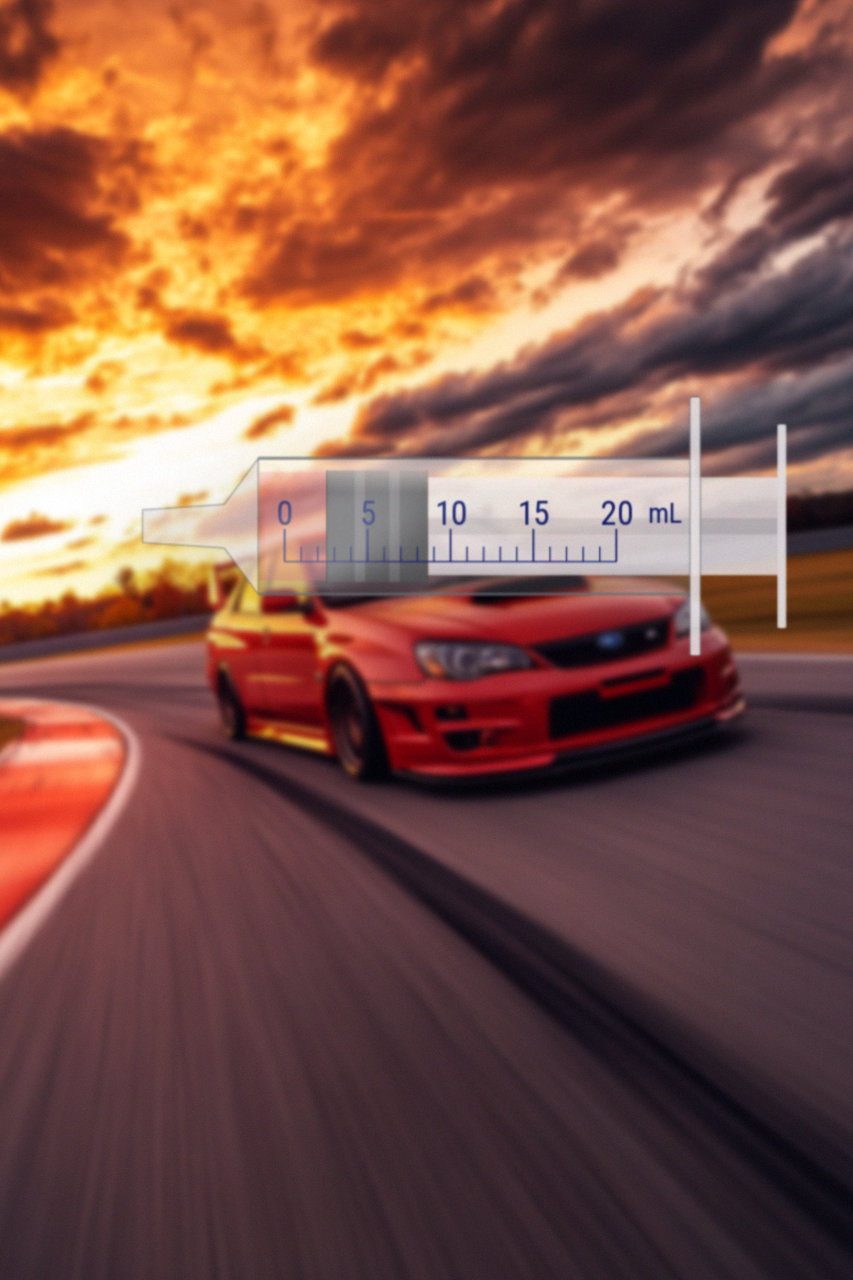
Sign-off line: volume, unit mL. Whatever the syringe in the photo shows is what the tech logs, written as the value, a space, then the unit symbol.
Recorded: 2.5 mL
